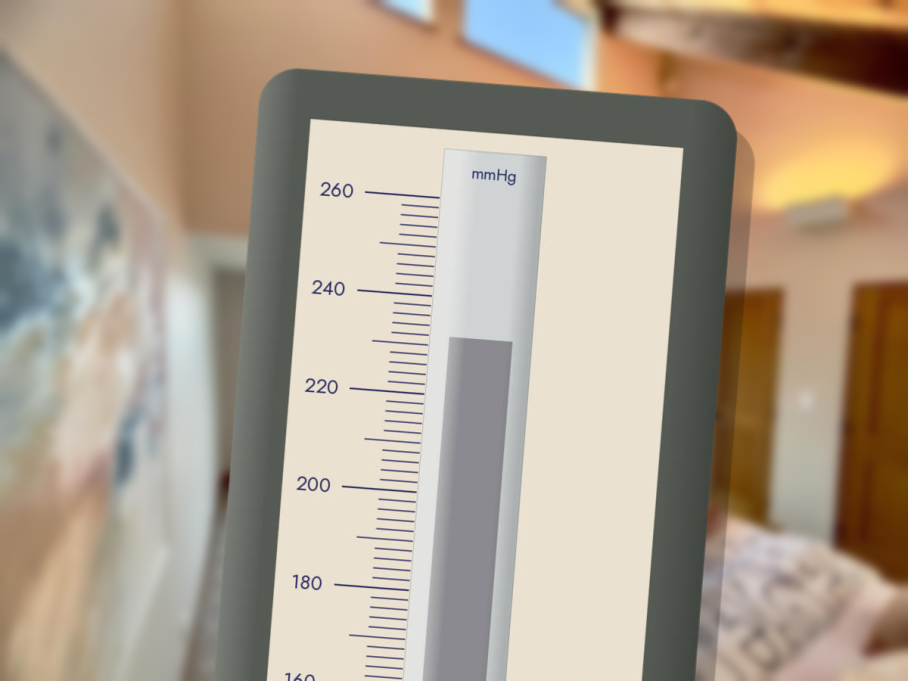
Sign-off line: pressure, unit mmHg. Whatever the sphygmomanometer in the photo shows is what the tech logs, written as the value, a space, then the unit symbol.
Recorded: 232 mmHg
